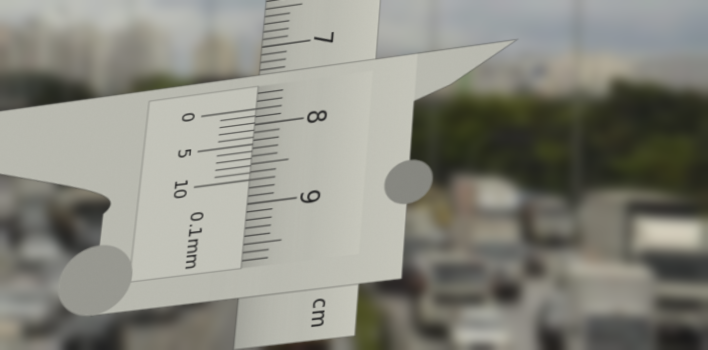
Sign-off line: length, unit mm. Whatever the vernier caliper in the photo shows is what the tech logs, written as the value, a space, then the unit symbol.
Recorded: 78.0 mm
